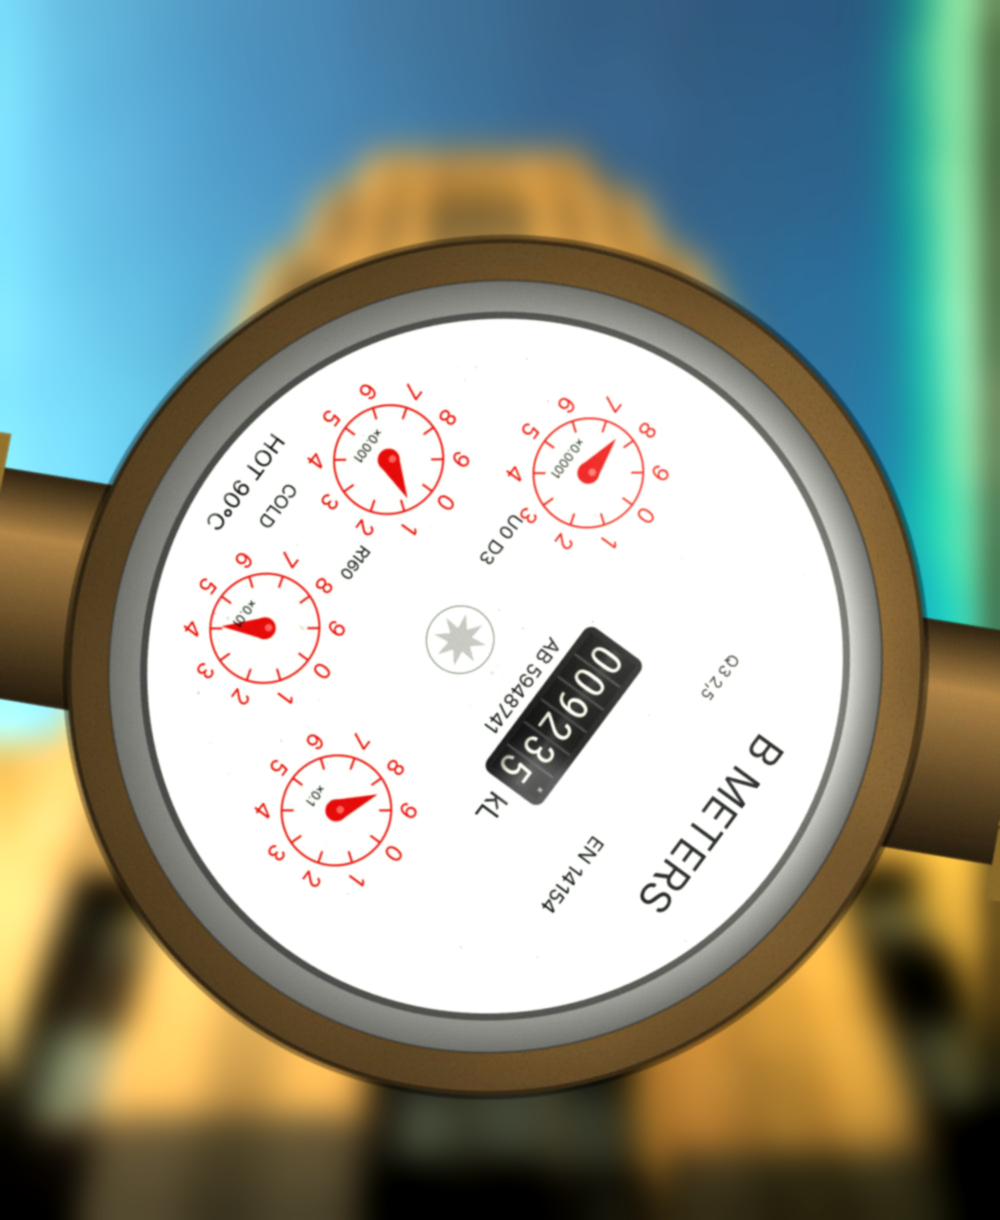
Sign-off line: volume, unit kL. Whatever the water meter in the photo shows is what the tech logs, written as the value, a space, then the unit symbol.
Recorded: 9234.8407 kL
